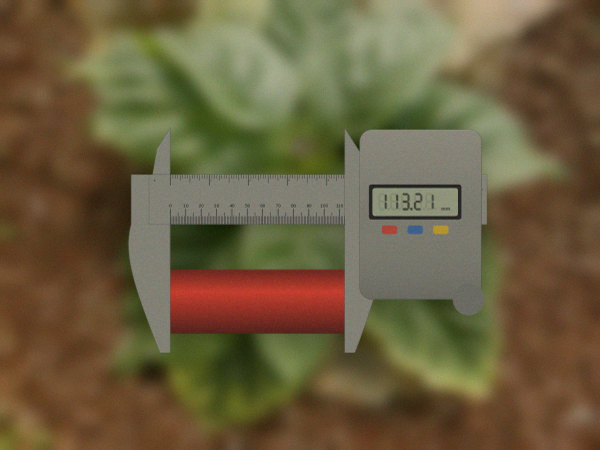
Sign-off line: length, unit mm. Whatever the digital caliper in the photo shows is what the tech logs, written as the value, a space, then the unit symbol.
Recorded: 113.21 mm
